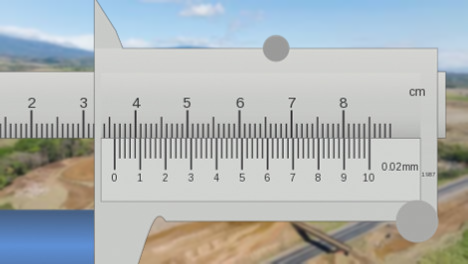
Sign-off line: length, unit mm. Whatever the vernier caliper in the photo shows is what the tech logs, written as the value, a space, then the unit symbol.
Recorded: 36.0 mm
